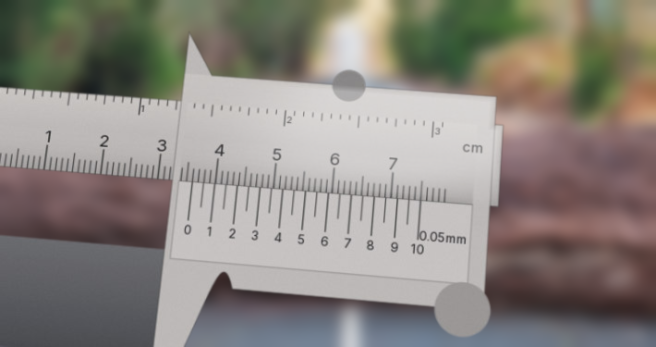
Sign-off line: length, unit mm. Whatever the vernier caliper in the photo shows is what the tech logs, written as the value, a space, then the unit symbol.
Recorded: 36.0 mm
